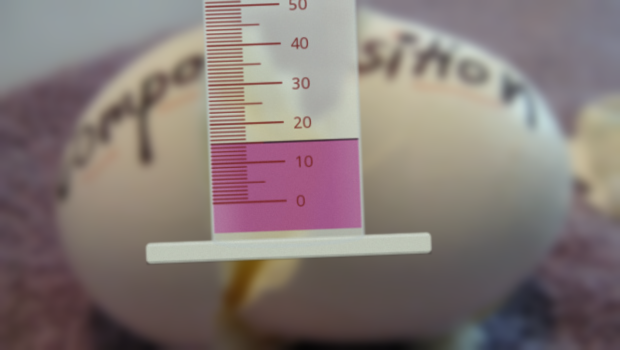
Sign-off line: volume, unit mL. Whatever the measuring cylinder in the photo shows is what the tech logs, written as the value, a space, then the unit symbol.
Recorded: 15 mL
